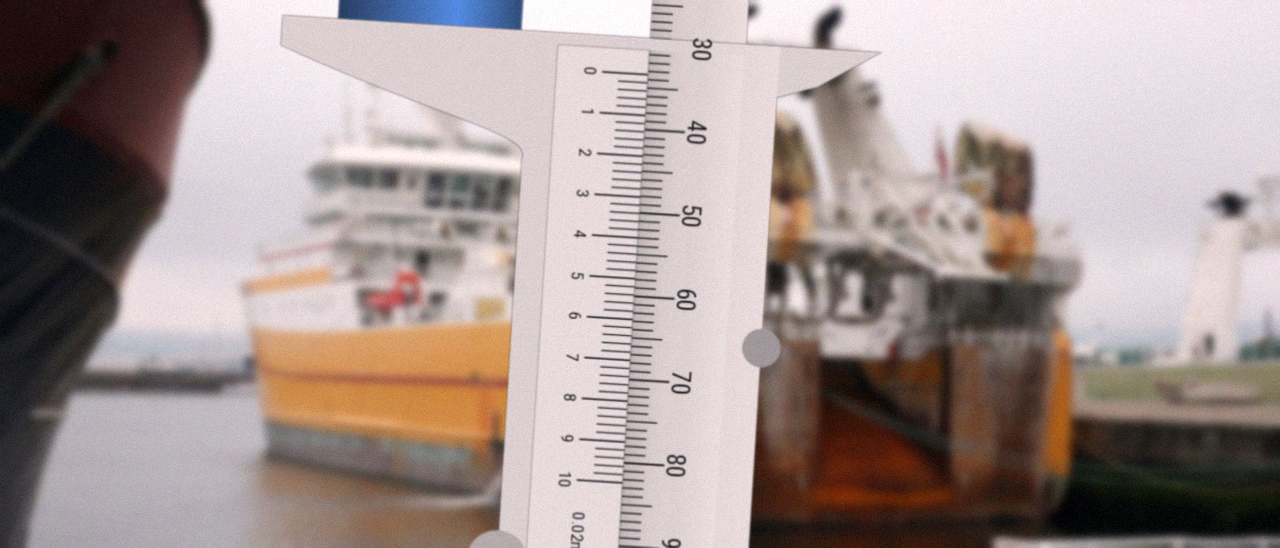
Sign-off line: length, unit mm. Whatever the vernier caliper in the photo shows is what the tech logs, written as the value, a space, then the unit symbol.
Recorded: 33.4 mm
